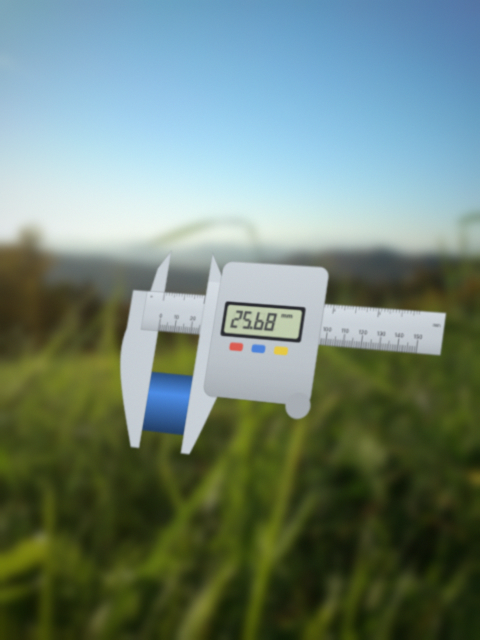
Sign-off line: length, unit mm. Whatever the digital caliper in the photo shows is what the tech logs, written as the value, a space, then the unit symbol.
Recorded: 25.68 mm
